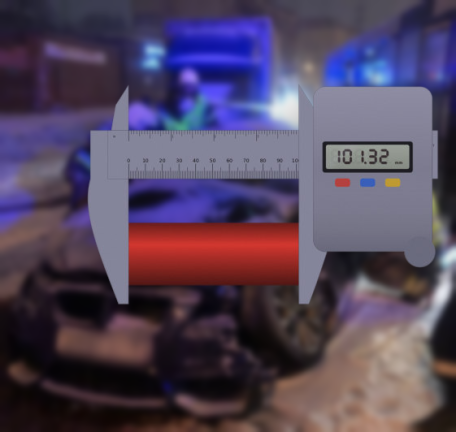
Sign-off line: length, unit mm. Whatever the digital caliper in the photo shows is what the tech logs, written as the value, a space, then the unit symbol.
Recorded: 101.32 mm
